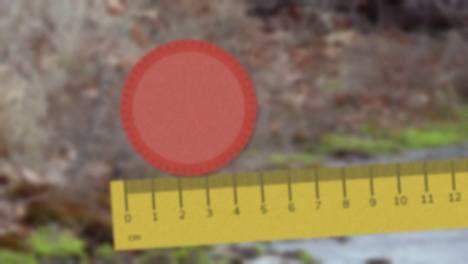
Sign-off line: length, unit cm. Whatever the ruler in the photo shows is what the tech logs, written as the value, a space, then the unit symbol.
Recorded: 5 cm
